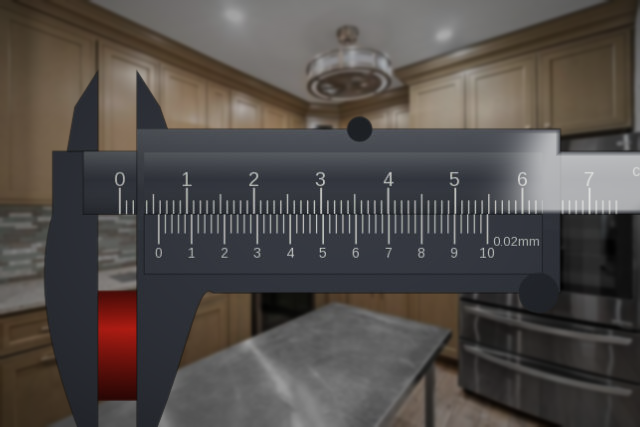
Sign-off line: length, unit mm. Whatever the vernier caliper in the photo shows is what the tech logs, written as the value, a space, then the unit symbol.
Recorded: 5.8 mm
